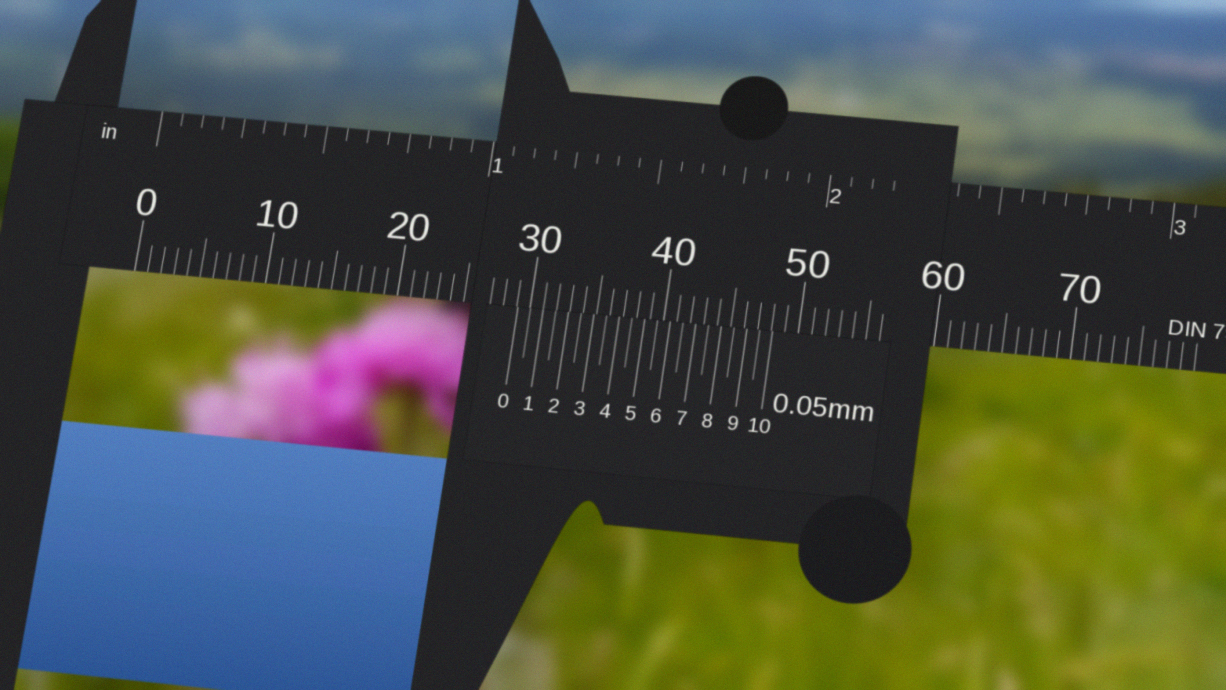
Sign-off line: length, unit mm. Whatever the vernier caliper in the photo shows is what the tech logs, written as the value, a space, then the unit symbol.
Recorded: 29.1 mm
